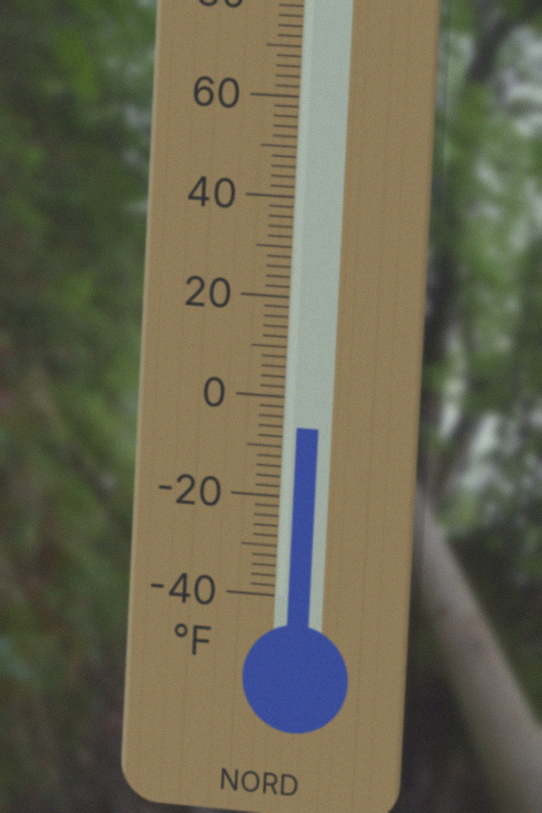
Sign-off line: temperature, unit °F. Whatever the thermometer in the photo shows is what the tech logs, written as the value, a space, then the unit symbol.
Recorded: -6 °F
